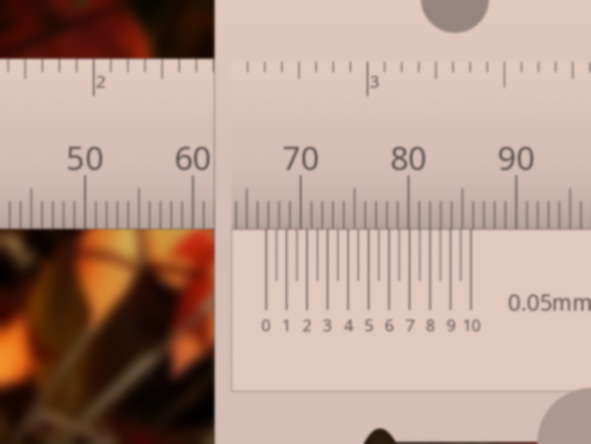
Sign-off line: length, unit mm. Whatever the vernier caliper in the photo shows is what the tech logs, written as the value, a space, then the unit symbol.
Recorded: 66.8 mm
